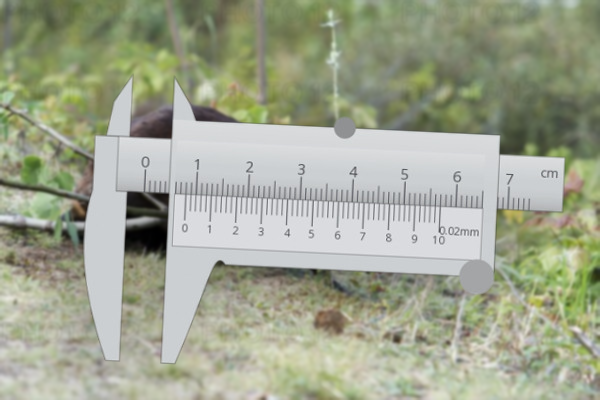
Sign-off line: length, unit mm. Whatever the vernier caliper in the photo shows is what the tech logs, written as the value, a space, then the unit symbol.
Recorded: 8.0 mm
